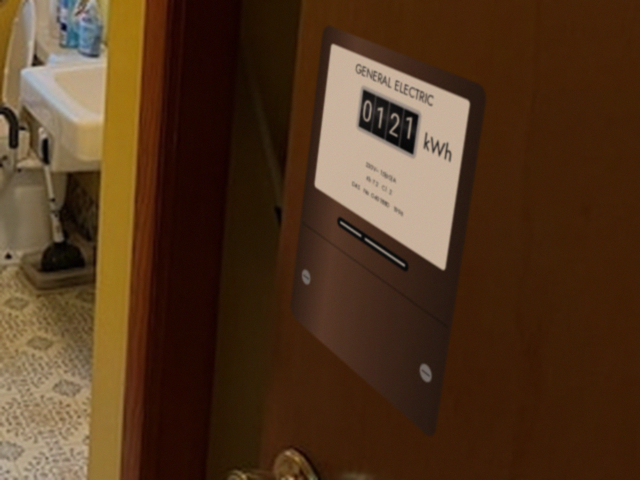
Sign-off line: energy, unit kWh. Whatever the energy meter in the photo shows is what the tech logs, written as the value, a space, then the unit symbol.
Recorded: 121 kWh
